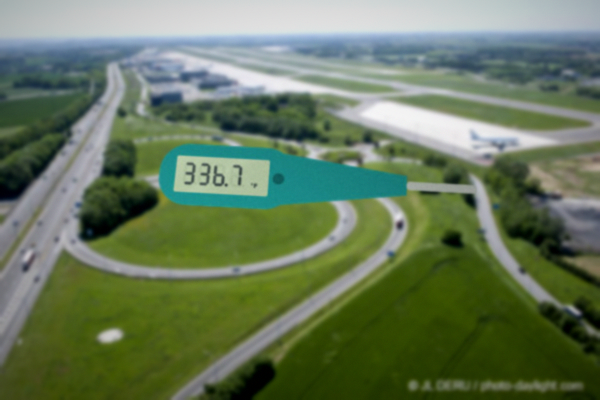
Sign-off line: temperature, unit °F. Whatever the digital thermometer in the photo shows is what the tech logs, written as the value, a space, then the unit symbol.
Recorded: 336.7 °F
